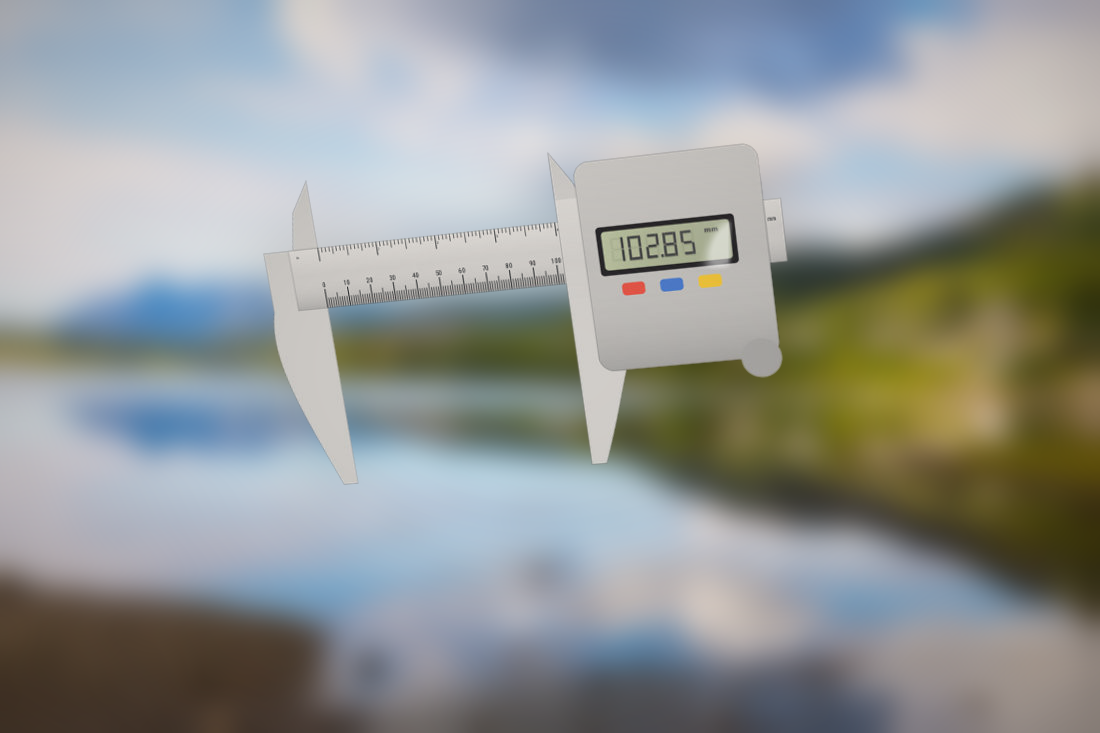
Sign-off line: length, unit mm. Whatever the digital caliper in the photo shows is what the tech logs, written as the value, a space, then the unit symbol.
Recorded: 102.85 mm
